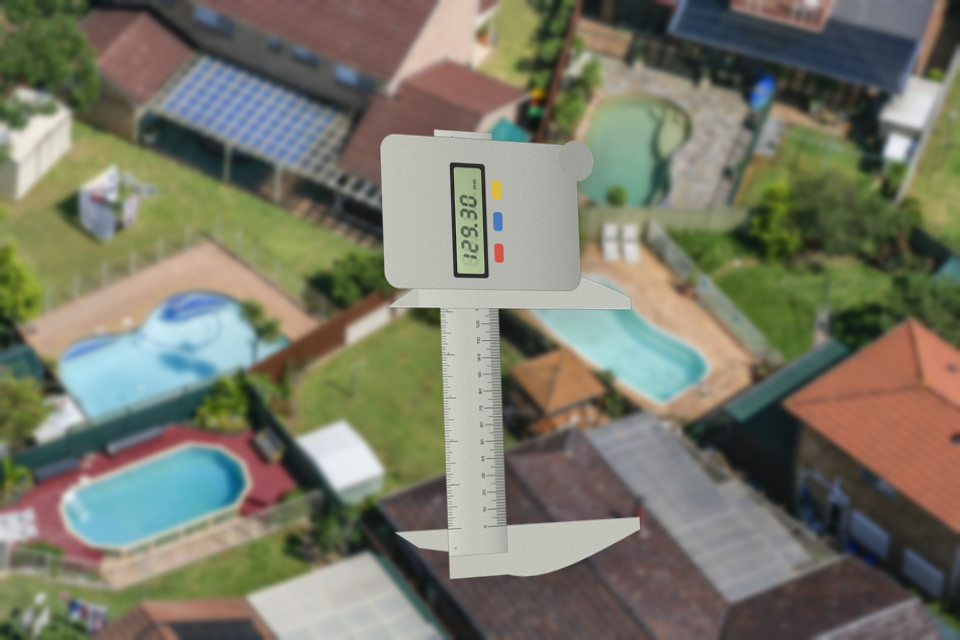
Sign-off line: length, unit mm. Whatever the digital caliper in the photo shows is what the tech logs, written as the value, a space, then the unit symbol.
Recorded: 129.30 mm
